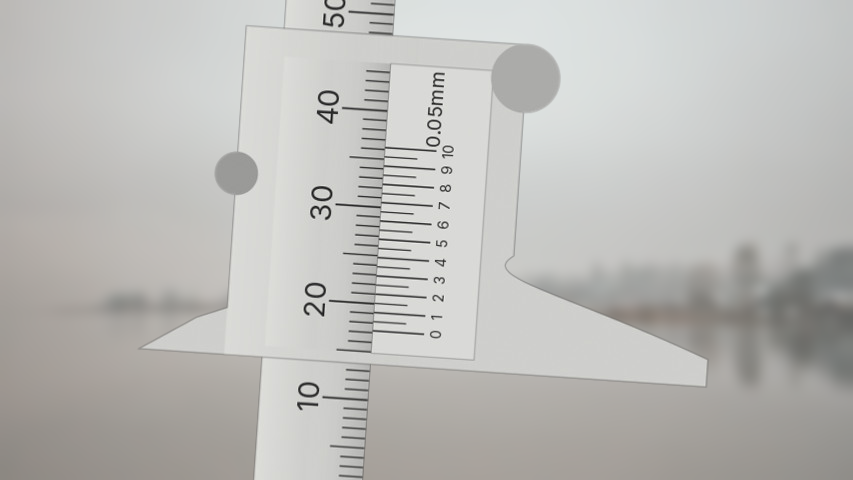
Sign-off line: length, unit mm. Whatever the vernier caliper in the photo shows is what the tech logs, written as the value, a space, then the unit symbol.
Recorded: 17.2 mm
